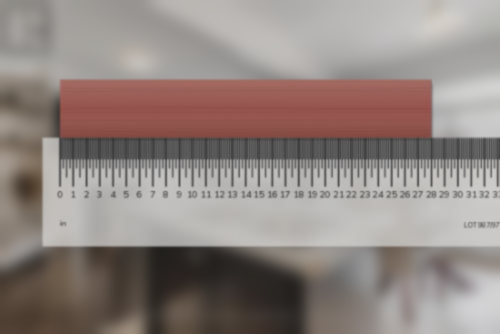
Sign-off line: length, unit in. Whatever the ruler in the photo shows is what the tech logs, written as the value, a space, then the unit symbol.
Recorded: 28 in
